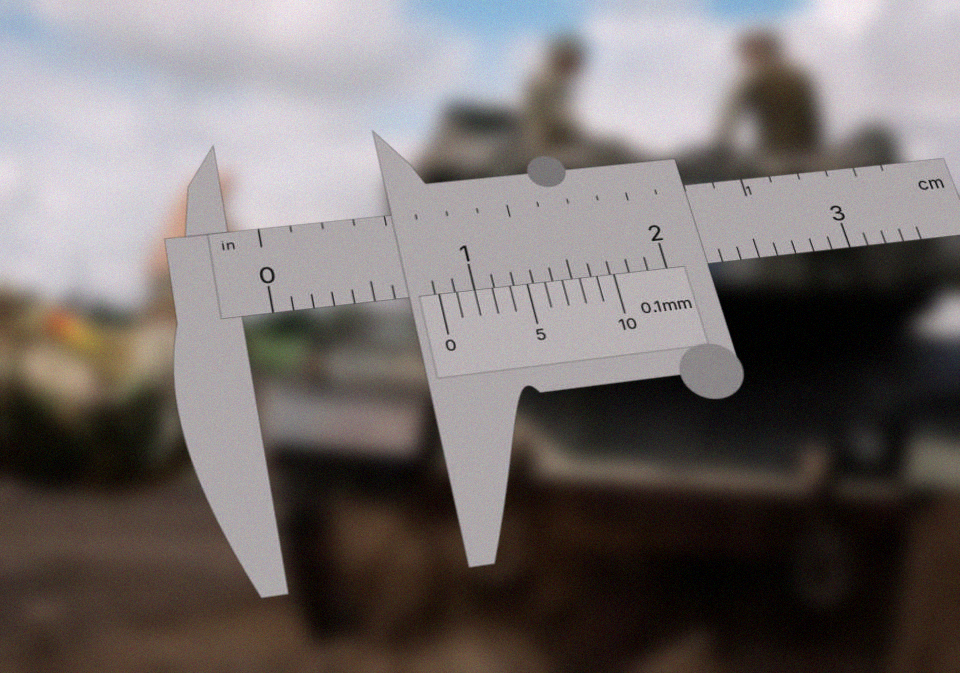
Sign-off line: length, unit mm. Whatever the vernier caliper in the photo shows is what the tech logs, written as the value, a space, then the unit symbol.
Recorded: 8.2 mm
